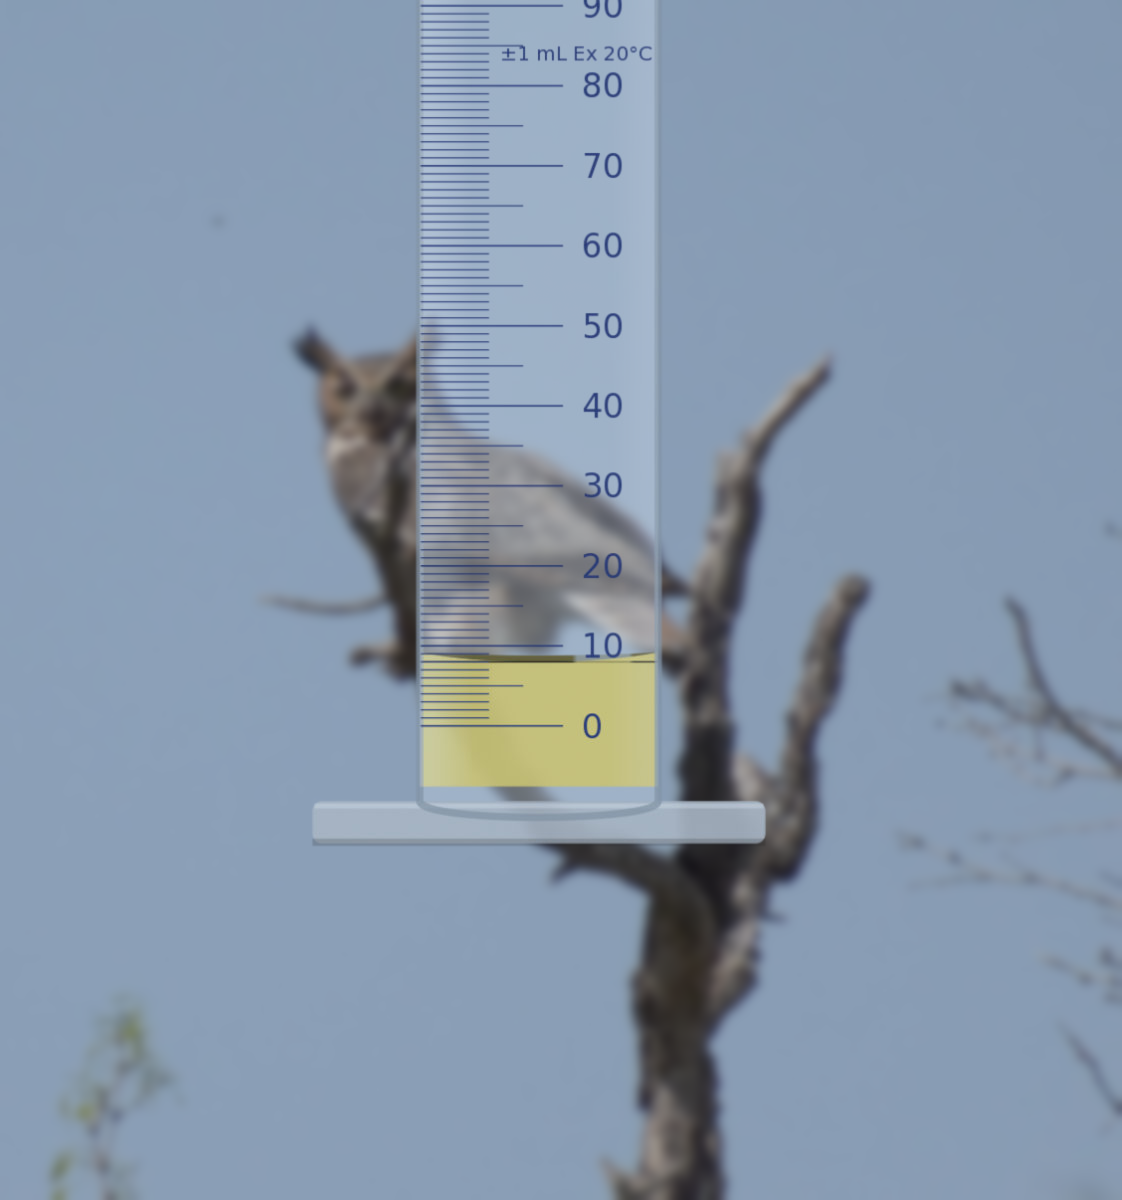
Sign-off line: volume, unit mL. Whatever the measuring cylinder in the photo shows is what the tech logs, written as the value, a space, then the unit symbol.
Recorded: 8 mL
